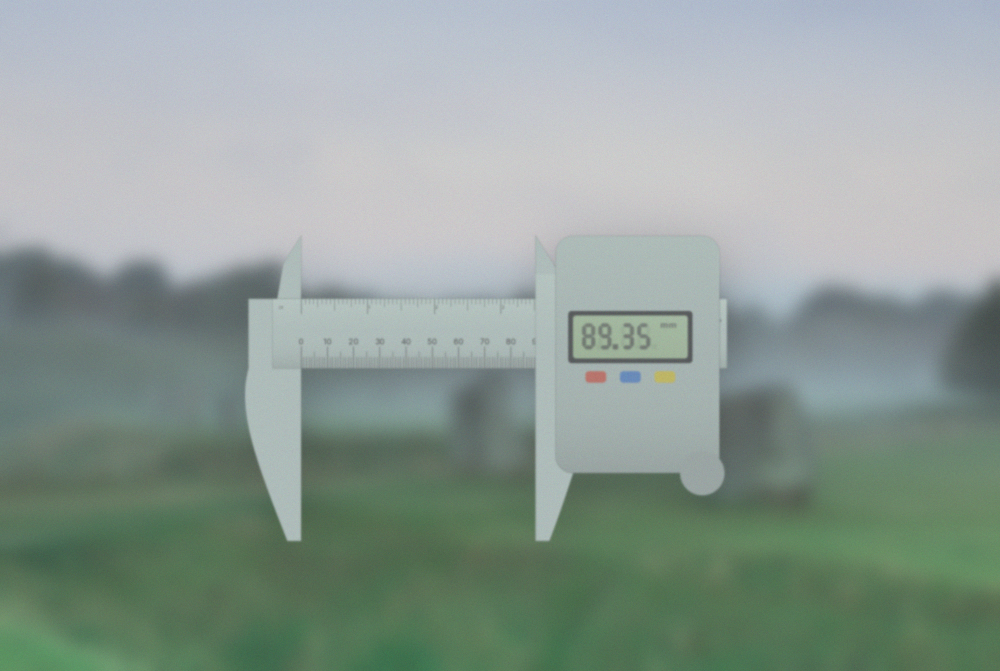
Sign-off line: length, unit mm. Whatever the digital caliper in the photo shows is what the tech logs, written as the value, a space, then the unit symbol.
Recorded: 89.35 mm
